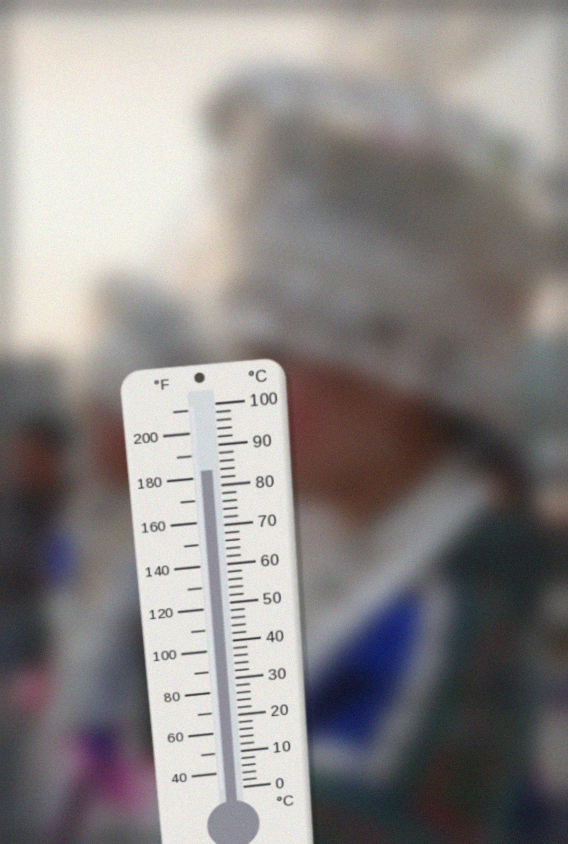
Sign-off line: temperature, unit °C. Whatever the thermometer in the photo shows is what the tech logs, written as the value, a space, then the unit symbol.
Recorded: 84 °C
